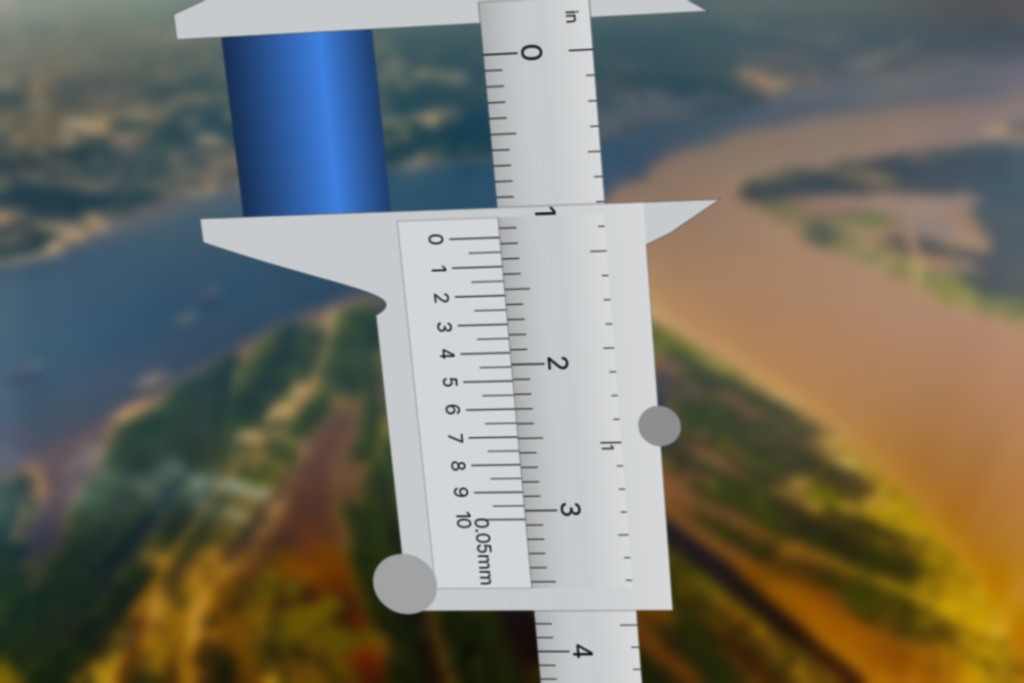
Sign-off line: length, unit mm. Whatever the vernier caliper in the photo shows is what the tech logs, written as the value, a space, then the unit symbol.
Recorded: 11.6 mm
